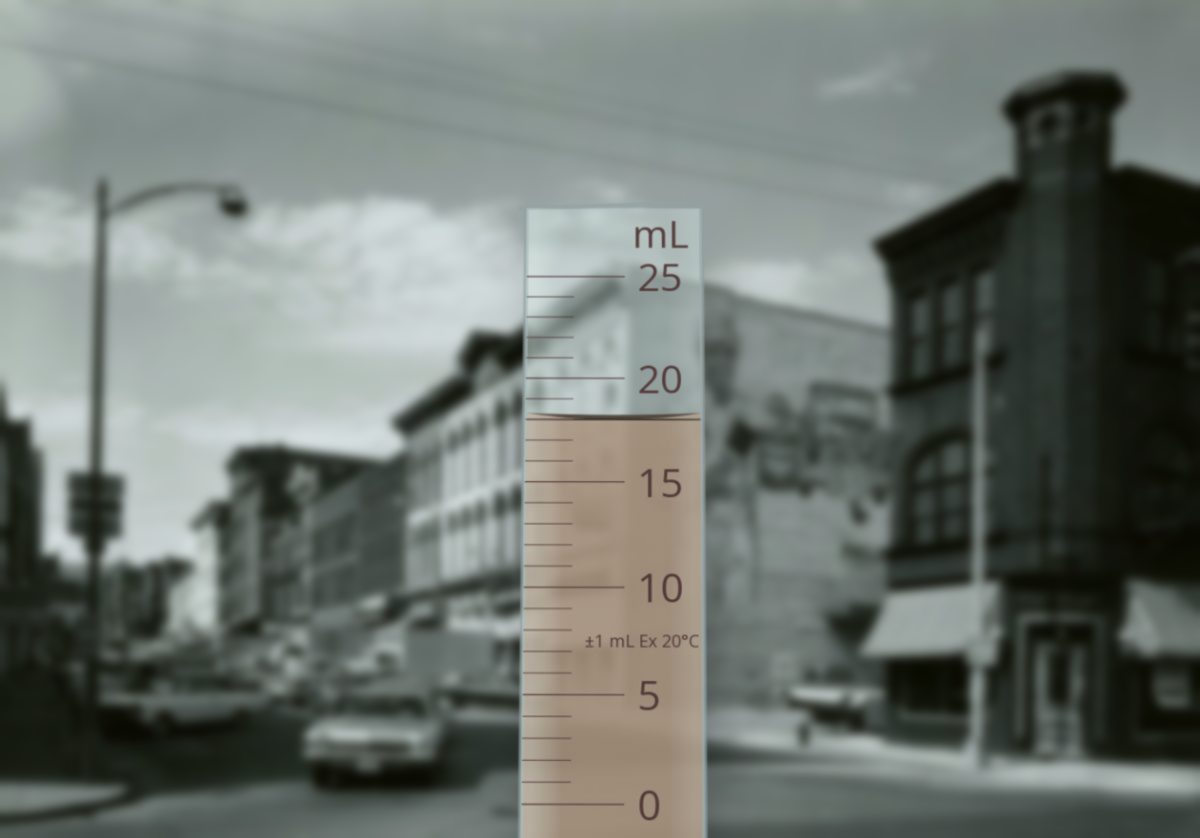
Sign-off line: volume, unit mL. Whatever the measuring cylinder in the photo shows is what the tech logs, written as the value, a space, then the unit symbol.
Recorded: 18 mL
